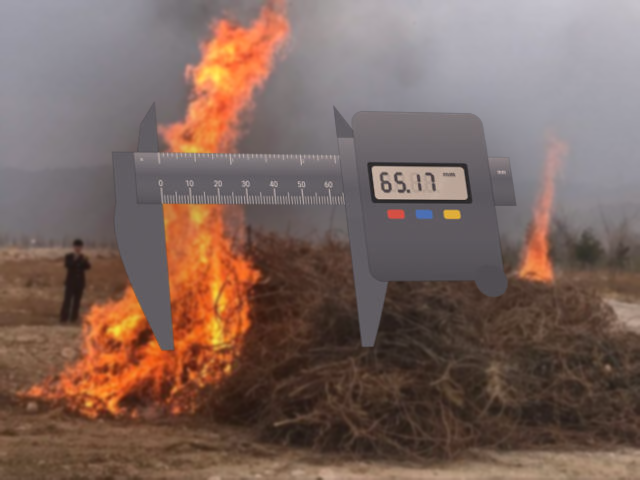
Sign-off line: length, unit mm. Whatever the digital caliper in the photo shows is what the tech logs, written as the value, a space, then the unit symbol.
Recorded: 65.17 mm
